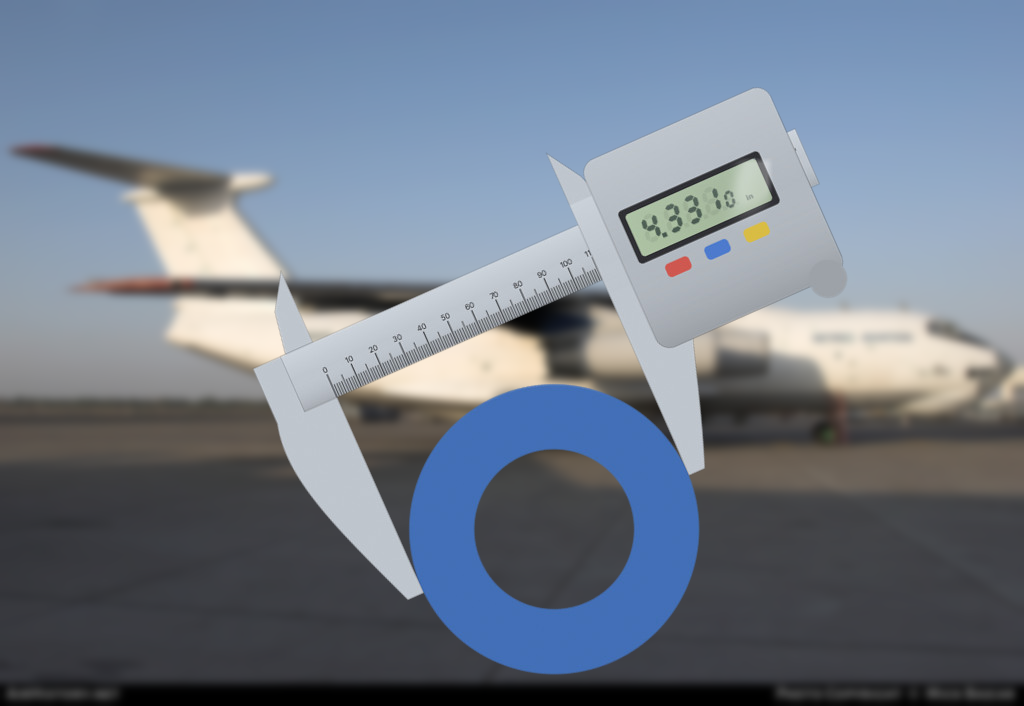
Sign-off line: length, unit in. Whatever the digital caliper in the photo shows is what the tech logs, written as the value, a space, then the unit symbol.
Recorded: 4.3310 in
